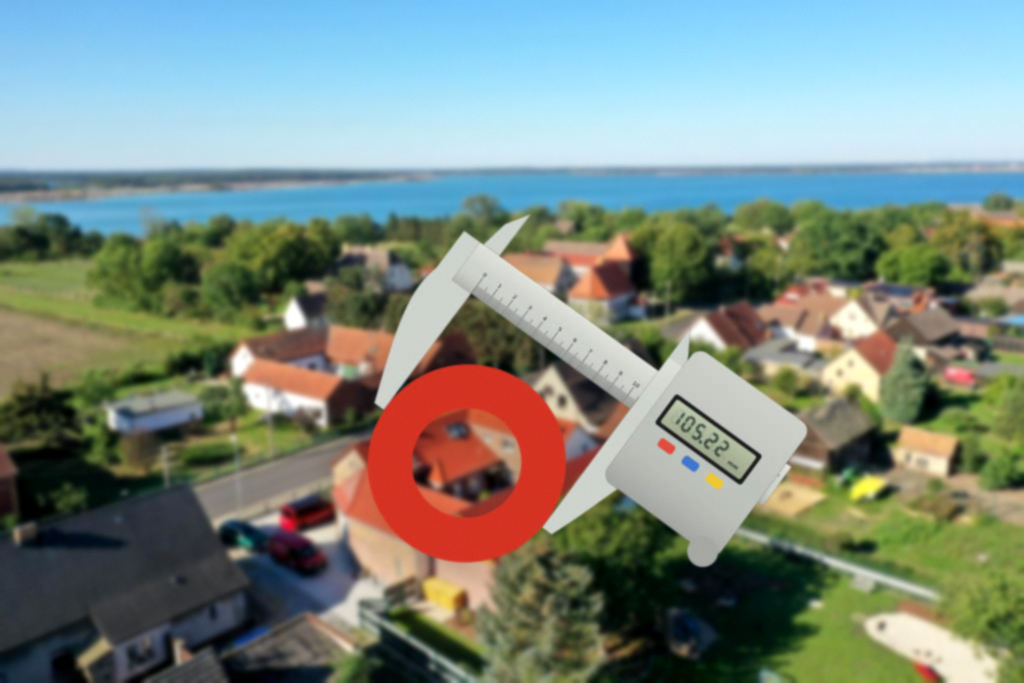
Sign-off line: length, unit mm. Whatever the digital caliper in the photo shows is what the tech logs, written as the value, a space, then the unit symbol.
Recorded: 105.22 mm
